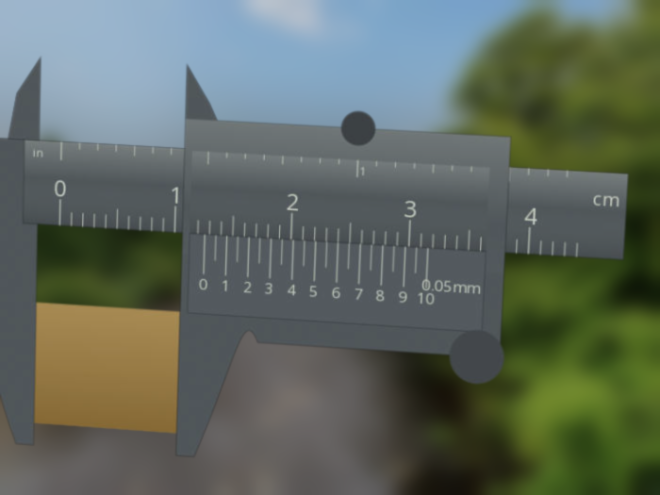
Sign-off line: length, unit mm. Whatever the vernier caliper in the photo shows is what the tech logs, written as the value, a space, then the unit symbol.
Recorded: 12.6 mm
